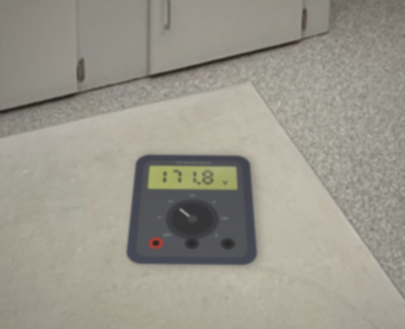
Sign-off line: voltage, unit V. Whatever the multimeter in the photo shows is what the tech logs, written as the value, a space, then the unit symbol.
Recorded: 171.8 V
